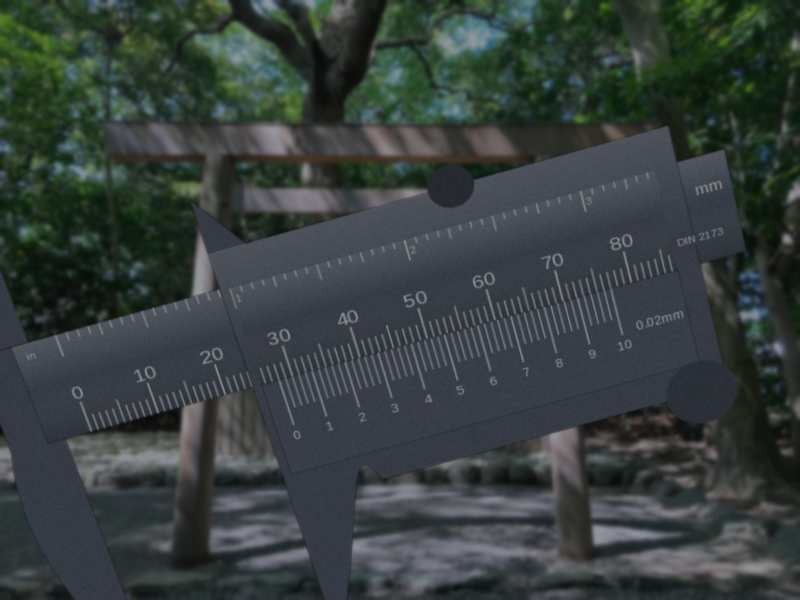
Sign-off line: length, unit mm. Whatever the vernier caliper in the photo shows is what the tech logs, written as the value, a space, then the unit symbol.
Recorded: 28.0 mm
